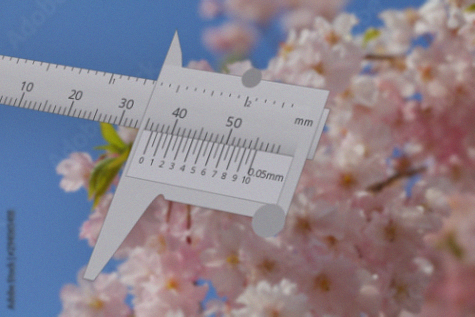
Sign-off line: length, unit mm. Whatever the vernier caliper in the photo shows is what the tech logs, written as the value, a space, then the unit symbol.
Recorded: 36.4 mm
